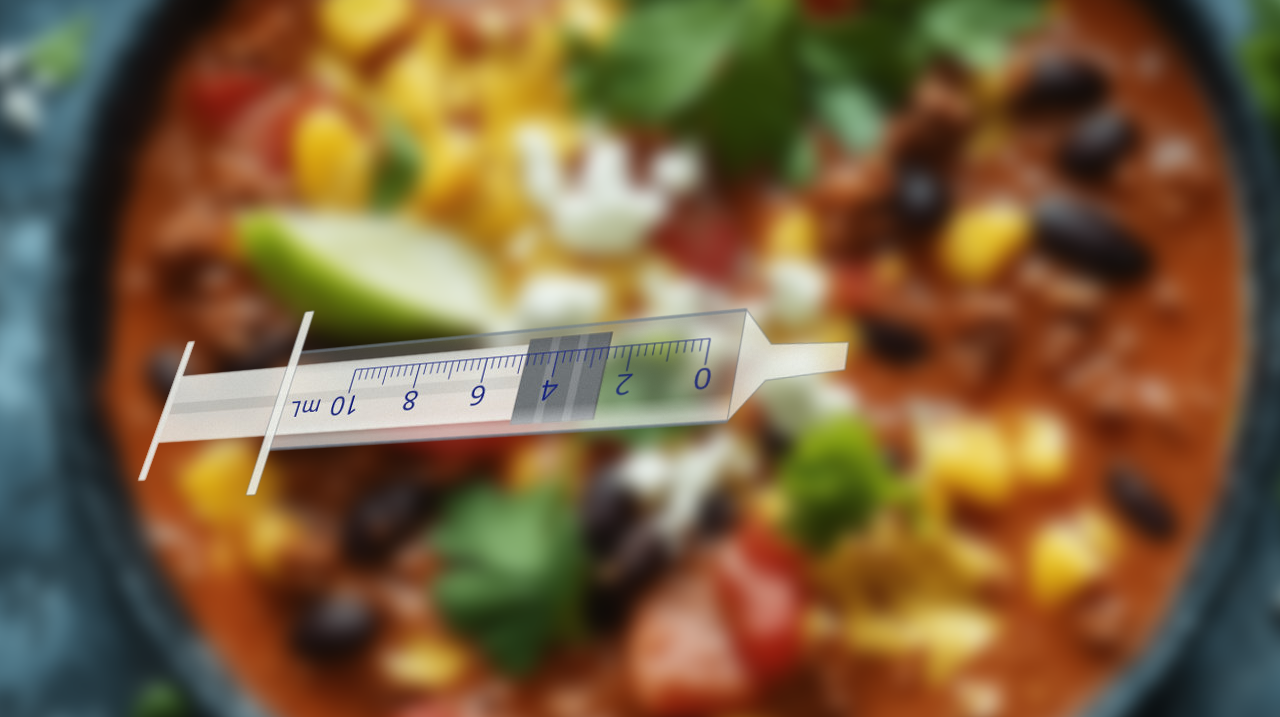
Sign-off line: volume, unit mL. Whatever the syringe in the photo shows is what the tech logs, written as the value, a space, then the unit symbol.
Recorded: 2.6 mL
